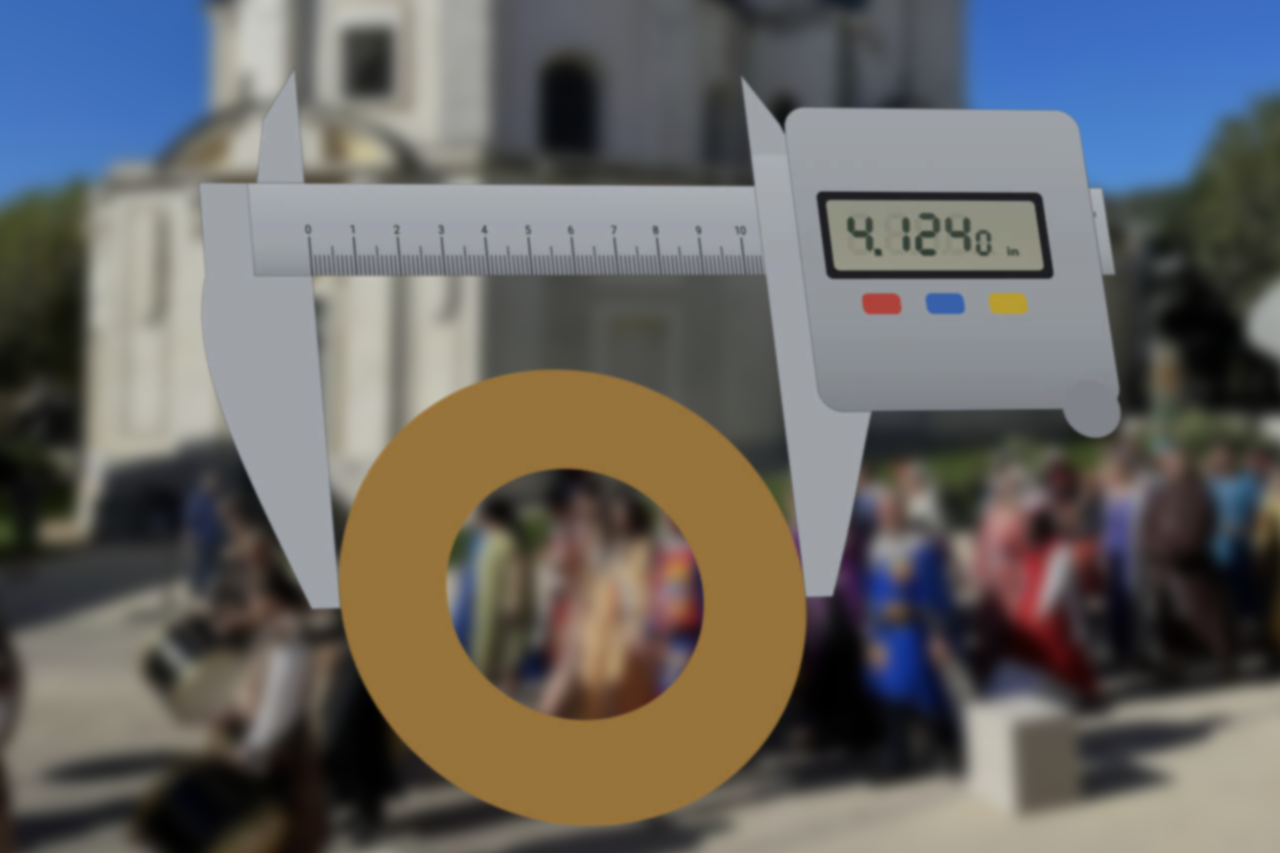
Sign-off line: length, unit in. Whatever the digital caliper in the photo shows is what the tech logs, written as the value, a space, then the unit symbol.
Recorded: 4.1240 in
